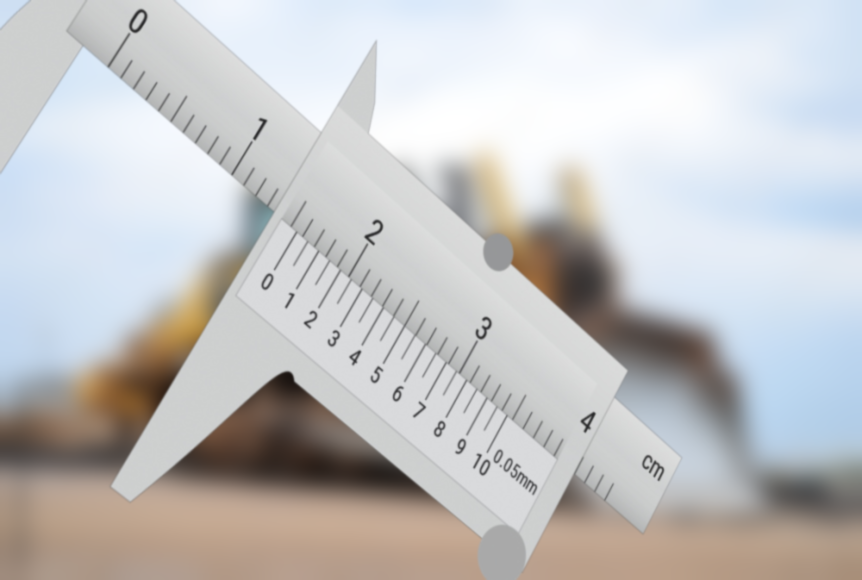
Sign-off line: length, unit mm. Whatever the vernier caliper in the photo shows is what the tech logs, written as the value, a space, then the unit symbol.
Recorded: 15.5 mm
